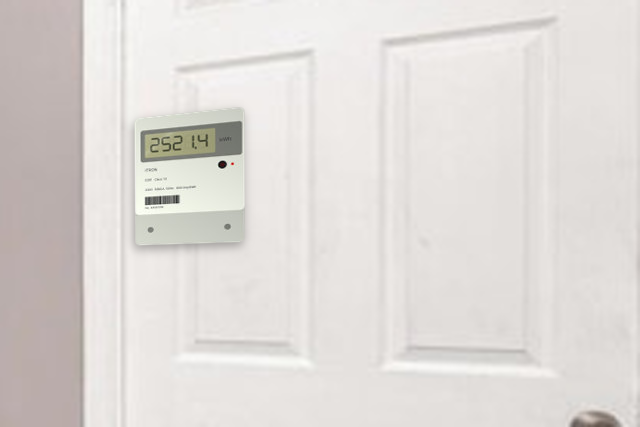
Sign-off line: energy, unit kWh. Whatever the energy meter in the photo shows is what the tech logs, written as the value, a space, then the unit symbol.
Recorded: 2521.4 kWh
